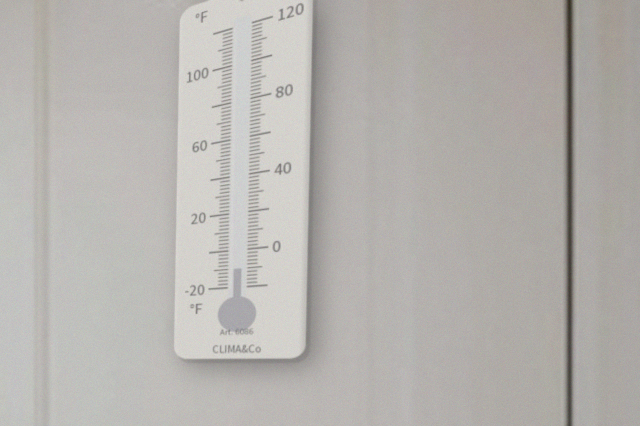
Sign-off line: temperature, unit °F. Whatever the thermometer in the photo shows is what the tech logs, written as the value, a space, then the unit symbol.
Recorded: -10 °F
